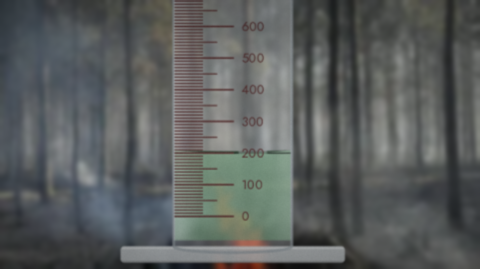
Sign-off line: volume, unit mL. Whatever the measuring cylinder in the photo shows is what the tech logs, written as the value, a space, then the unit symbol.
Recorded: 200 mL
